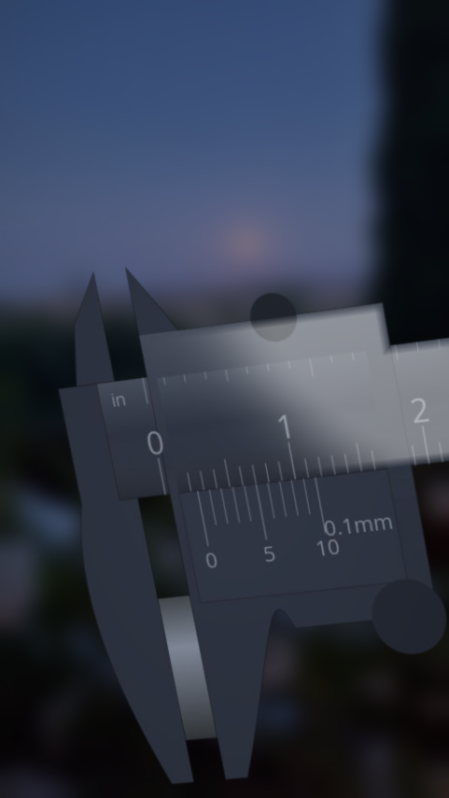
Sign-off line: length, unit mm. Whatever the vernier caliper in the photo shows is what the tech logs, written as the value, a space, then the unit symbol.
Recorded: 2.5 mm
